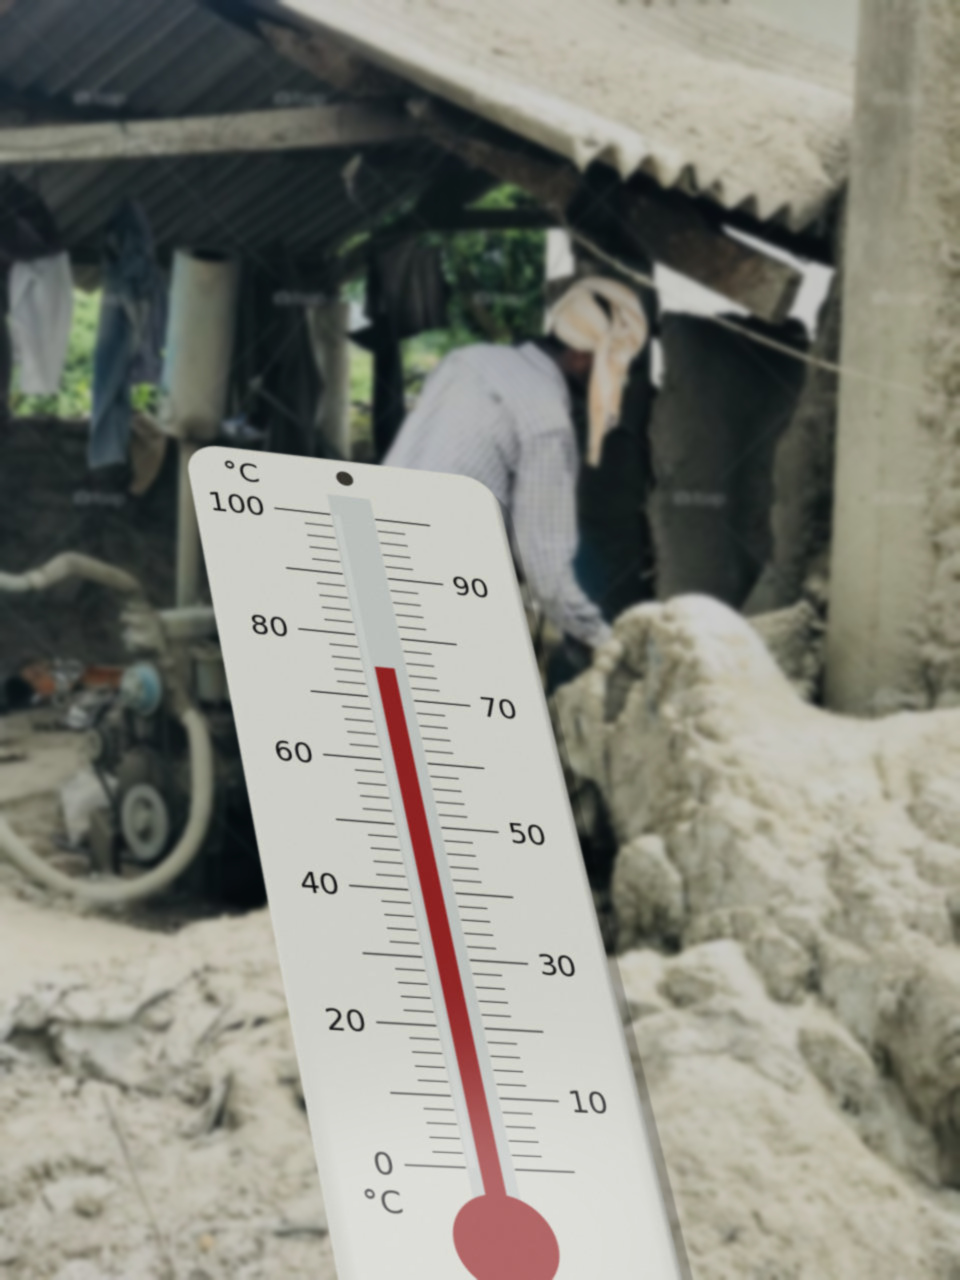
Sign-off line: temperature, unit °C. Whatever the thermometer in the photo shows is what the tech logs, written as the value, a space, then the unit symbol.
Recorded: 75 °C
